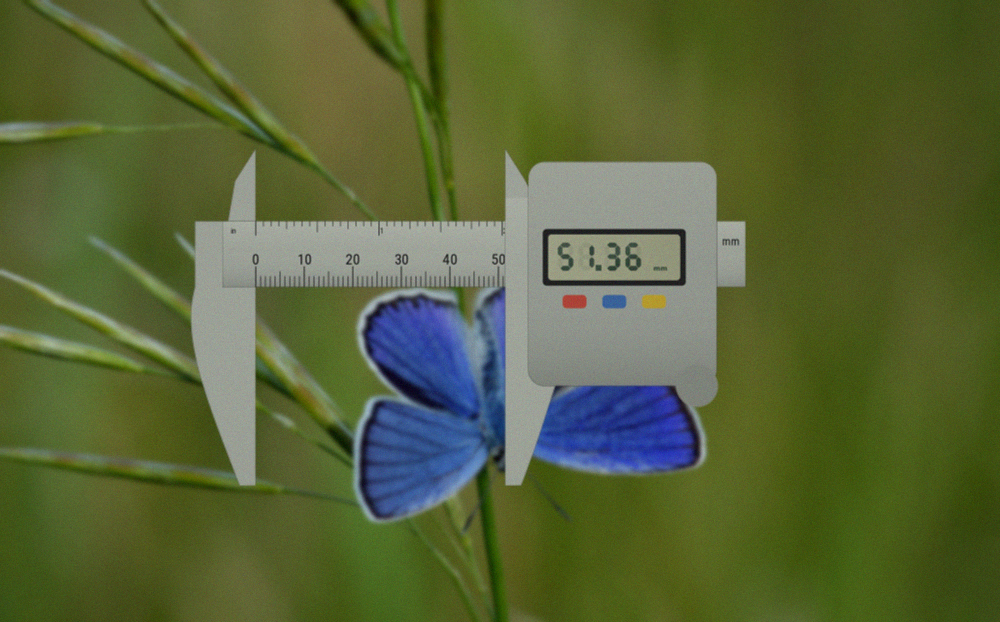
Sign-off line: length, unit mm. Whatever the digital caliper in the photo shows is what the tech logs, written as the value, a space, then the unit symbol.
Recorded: 51.36 mm
